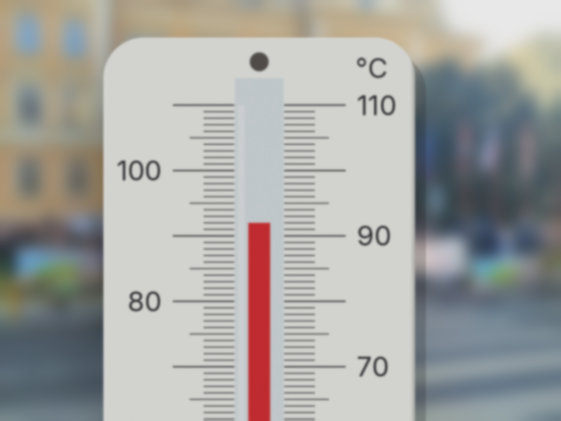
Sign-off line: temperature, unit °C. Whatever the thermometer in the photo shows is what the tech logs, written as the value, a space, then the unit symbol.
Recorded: 92 °C
